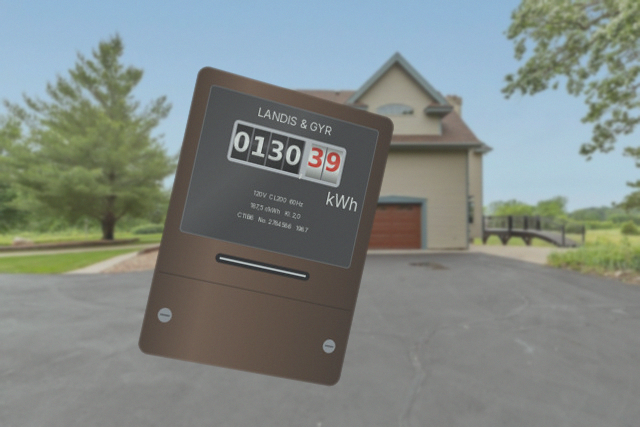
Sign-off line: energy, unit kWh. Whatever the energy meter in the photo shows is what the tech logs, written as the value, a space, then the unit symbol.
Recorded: 130.39 kWh
